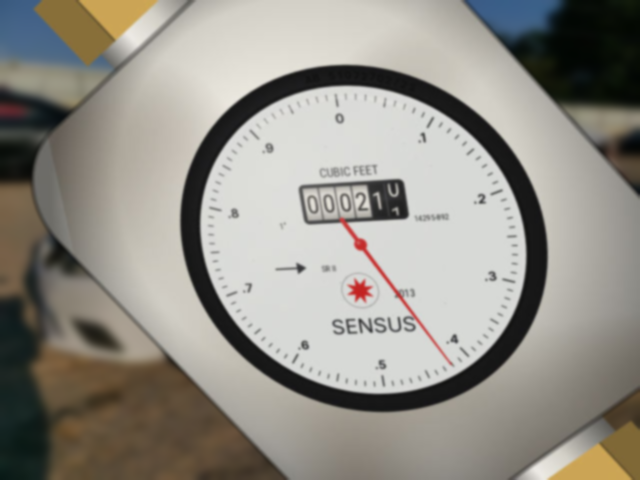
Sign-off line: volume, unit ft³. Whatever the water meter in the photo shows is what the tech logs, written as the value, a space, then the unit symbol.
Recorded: 210.42 ft³
